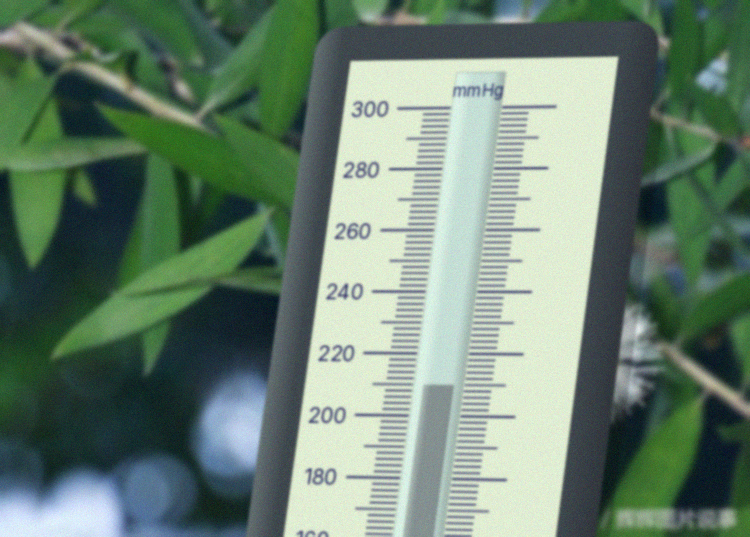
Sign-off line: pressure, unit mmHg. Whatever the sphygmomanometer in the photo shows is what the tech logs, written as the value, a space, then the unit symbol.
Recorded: 210 mmHg
